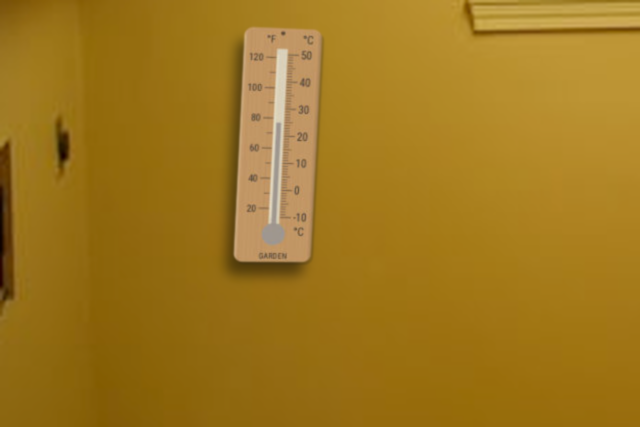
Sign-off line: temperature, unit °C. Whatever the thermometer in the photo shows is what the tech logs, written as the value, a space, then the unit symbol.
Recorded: 25 °C
